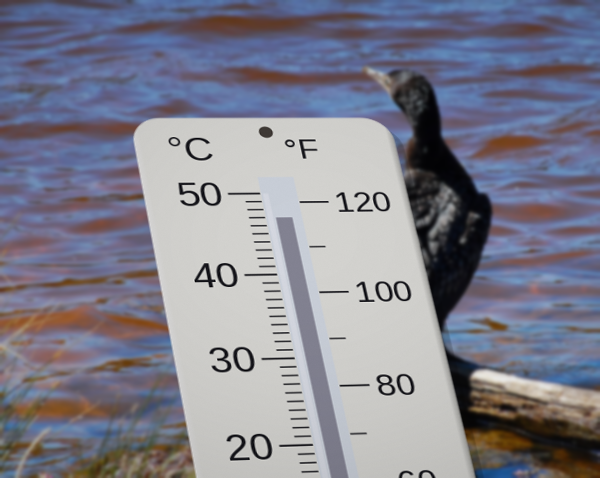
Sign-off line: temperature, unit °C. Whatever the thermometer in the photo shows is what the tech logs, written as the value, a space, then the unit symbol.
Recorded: 47 °C
